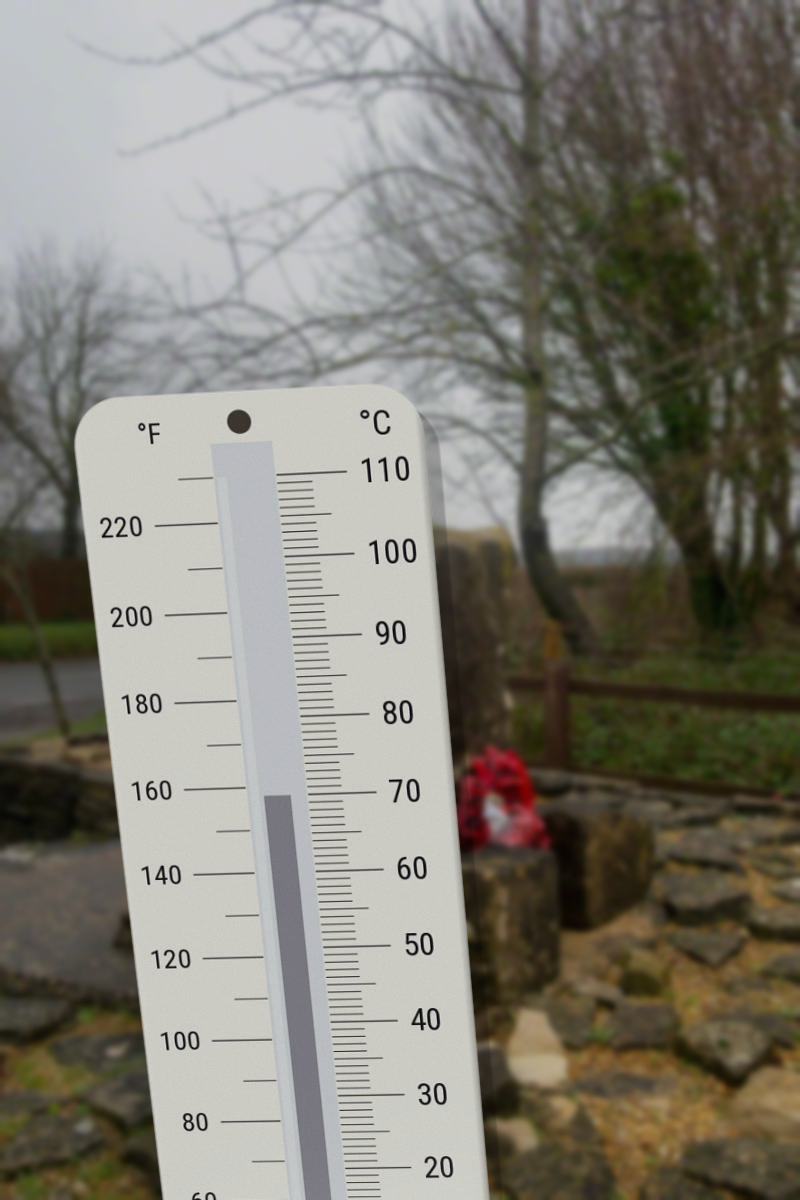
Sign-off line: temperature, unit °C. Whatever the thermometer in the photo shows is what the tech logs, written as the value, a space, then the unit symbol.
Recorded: 70 °C
